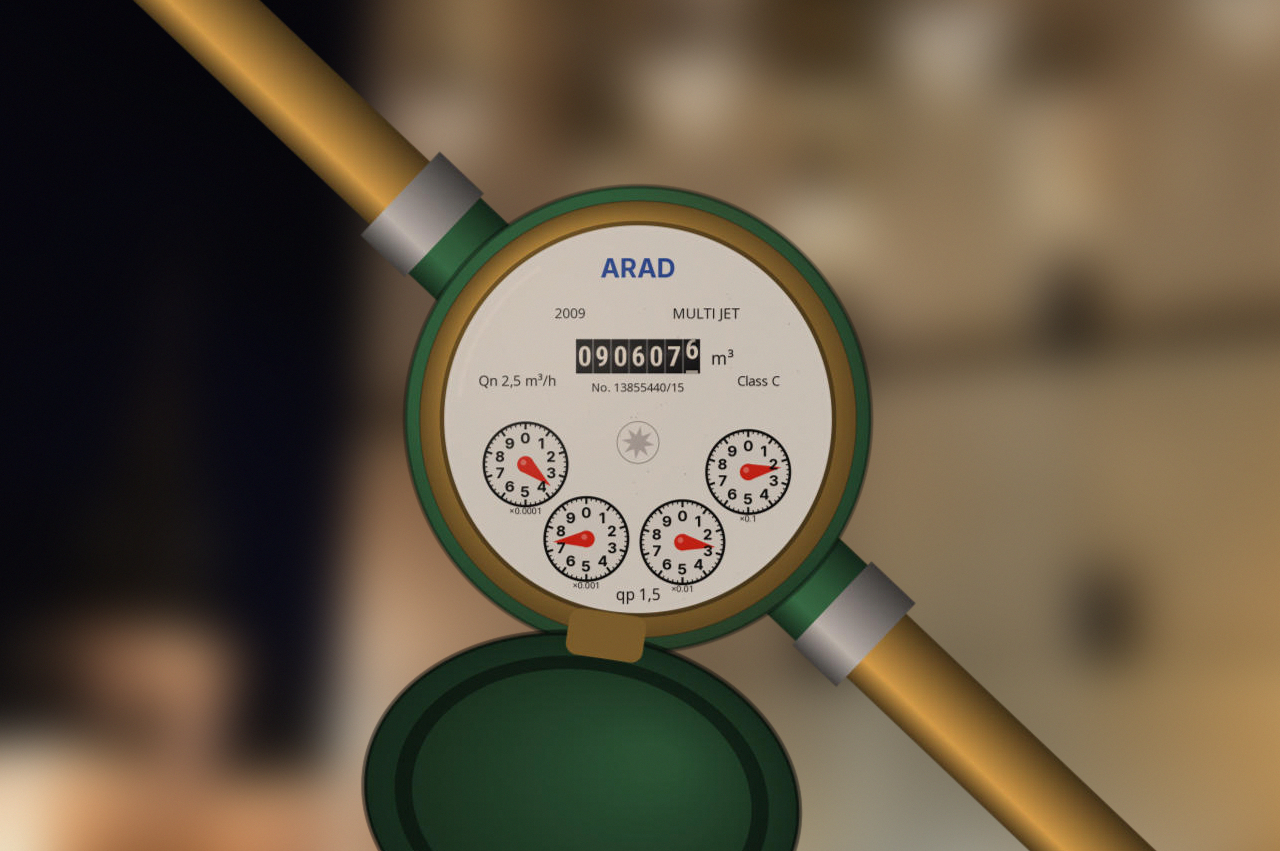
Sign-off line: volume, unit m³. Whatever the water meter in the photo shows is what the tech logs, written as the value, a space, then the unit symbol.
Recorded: 906076.2273 m³
